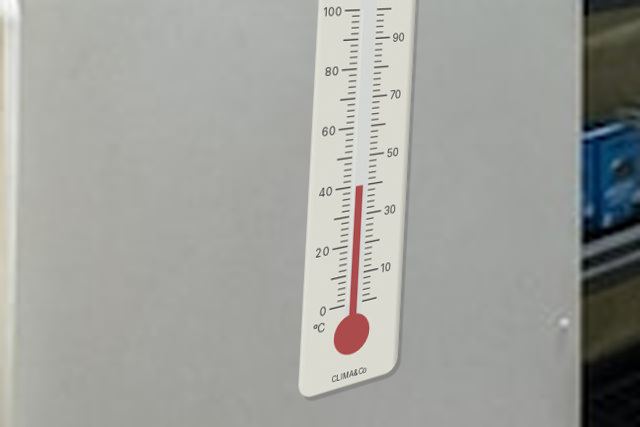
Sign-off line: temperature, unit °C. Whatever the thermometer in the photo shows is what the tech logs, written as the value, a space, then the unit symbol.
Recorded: 40 °C
